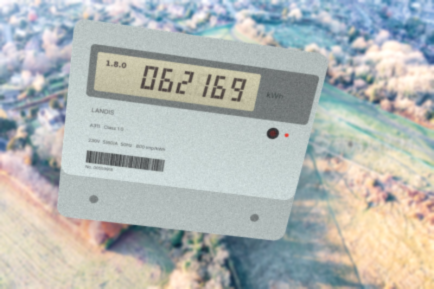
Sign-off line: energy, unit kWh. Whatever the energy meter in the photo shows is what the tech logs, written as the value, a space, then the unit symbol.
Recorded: 62169 kWh
